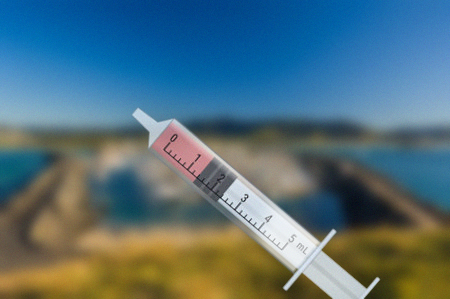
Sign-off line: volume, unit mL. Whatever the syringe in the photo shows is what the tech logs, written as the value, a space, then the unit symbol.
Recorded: 1.4 mL
